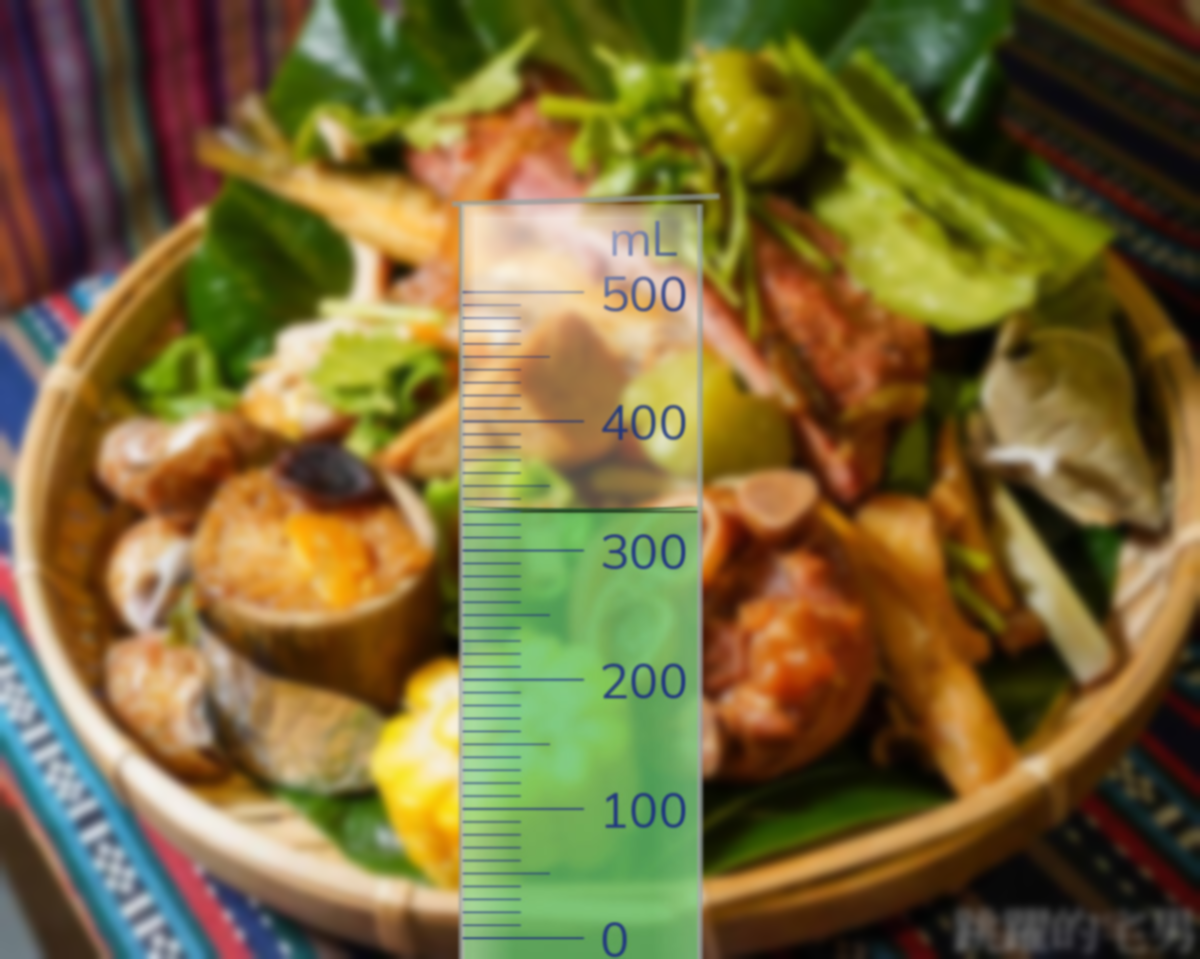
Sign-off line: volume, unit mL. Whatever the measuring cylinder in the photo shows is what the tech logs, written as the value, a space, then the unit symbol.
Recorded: 330 mL
